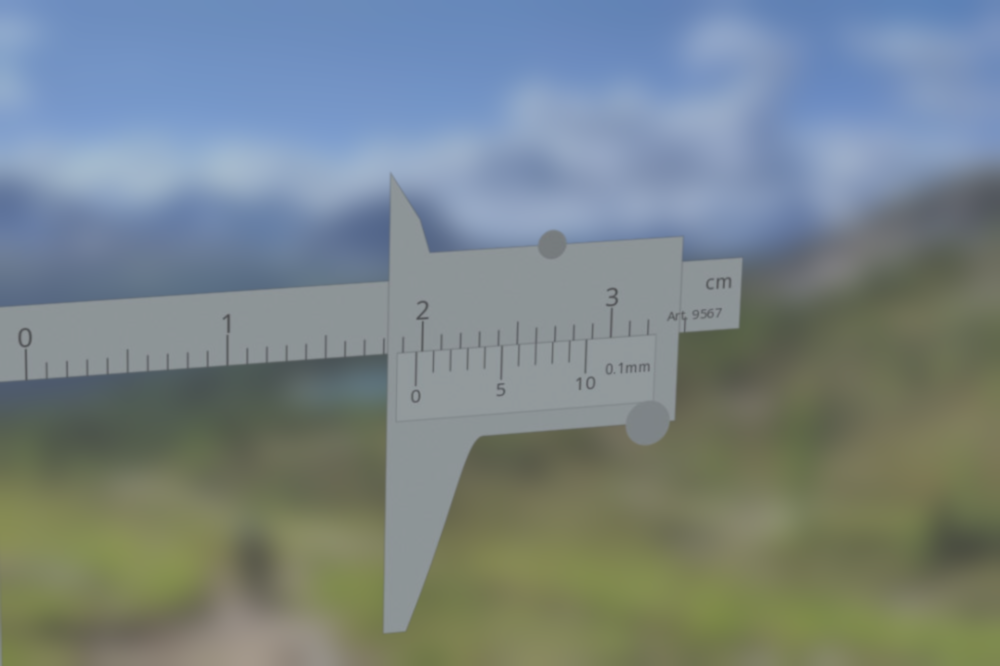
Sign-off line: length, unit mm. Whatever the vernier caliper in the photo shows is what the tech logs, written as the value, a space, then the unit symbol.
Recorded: 19.7 mm
